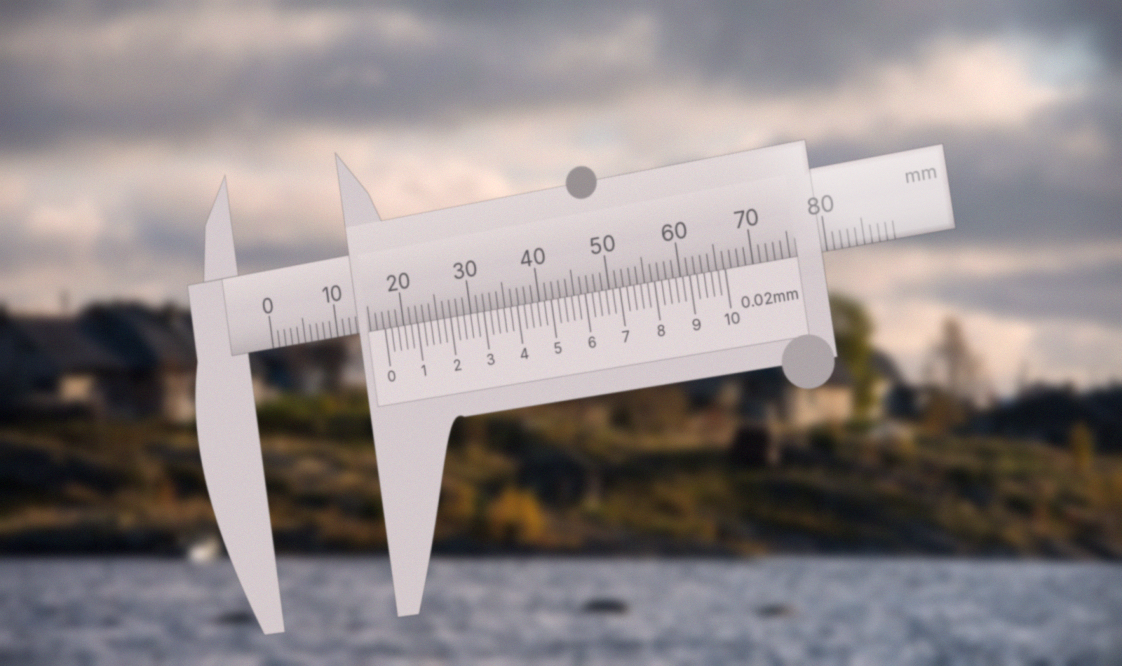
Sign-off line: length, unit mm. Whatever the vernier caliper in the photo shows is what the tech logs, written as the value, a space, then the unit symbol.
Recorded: 17.2 mm
